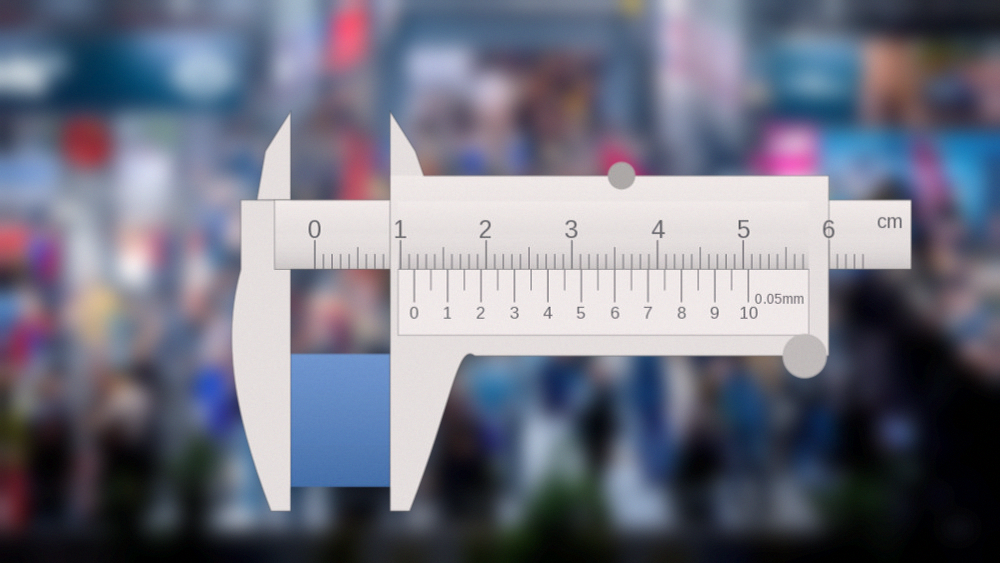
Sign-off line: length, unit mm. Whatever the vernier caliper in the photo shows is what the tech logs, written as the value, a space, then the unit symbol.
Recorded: 11.6 mm
